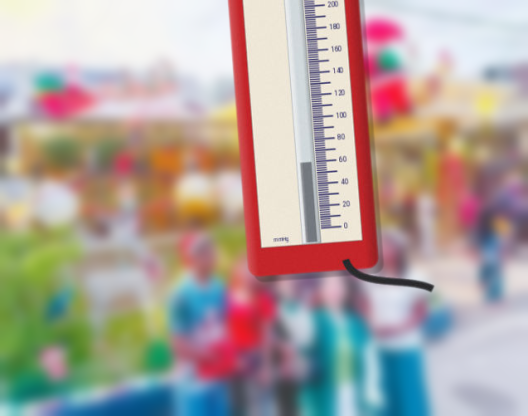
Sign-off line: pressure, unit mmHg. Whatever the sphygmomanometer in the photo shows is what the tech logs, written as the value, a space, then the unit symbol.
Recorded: 60 mmHg
